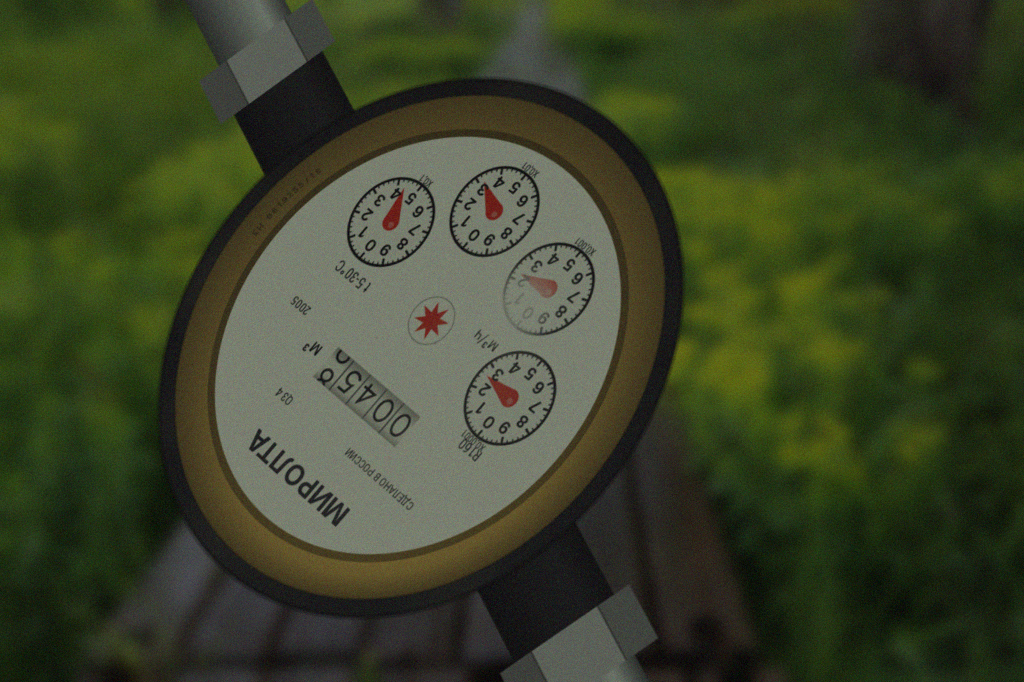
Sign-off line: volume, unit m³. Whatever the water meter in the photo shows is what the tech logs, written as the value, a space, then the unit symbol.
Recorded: 458.4322 m³
